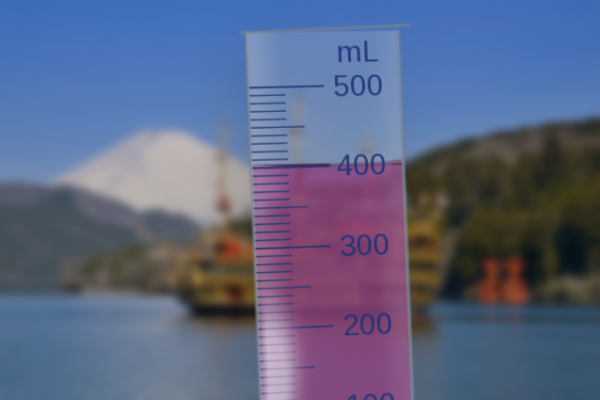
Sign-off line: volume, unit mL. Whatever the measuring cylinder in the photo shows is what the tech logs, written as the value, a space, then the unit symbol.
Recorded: 400 mL
